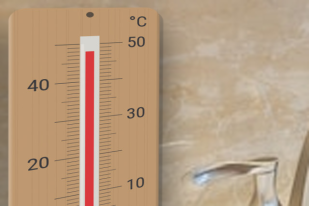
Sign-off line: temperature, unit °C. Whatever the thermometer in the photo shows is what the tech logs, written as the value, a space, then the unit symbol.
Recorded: 48 °C
